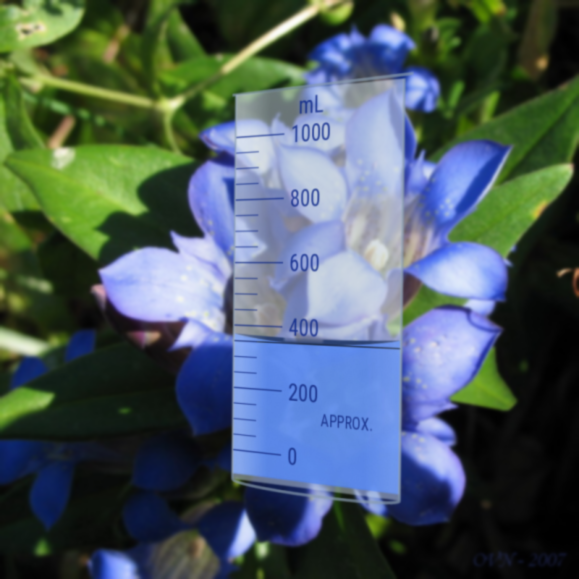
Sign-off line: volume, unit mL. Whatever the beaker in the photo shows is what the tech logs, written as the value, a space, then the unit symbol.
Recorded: 350 mL
